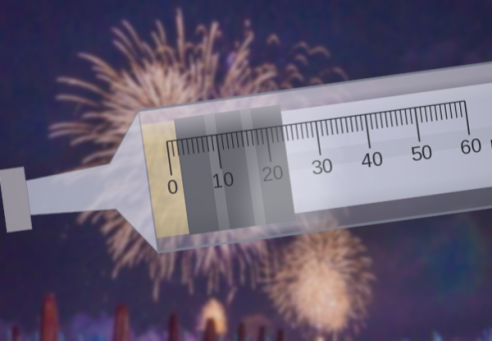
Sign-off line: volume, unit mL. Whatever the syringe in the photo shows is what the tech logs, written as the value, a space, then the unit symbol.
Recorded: 2 mL
